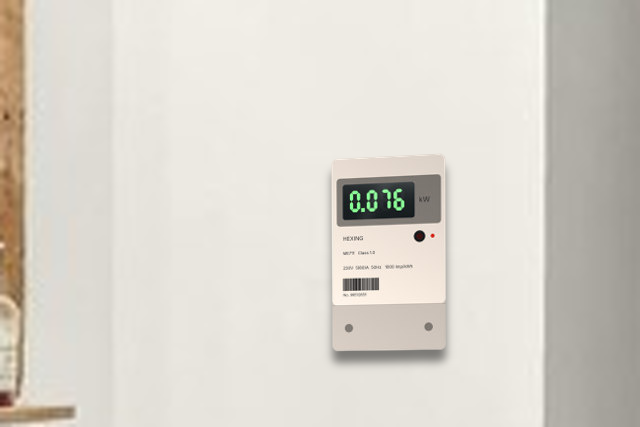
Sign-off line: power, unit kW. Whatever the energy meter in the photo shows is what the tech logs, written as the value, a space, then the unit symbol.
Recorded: 0.076 kW
